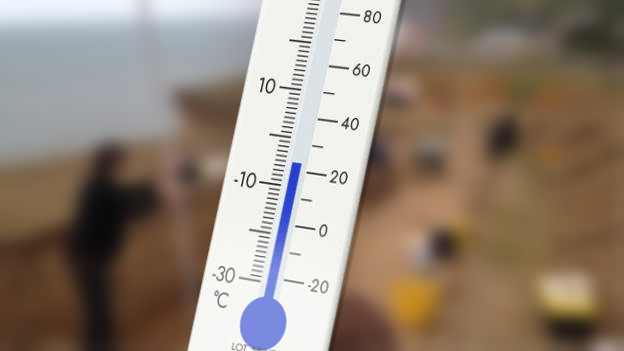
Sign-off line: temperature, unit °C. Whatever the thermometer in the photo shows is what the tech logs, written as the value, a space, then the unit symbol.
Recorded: -5 °C
